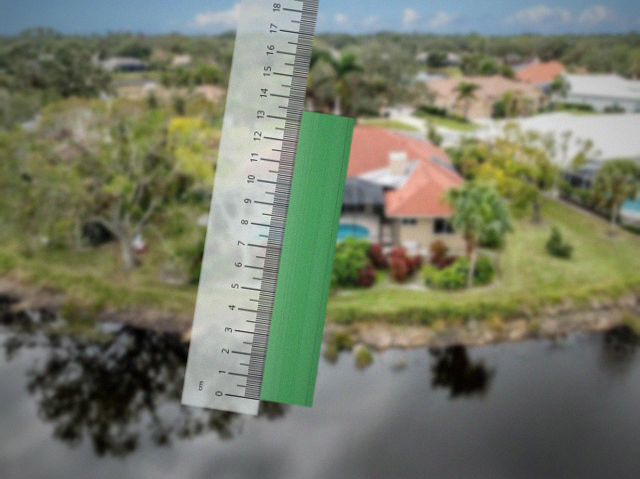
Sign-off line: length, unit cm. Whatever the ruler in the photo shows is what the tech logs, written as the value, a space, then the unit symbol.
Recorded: 13.5 cm
